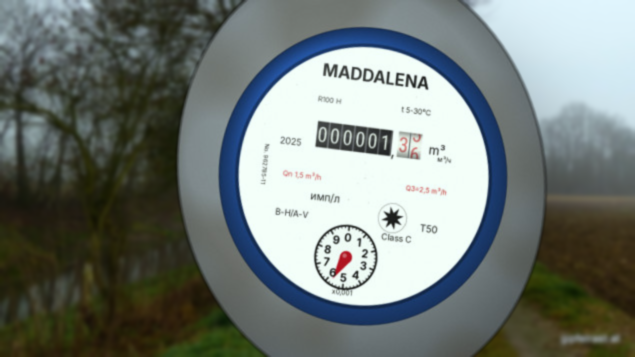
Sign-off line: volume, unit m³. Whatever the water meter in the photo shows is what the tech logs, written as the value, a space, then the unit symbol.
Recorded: 1.355 m³
